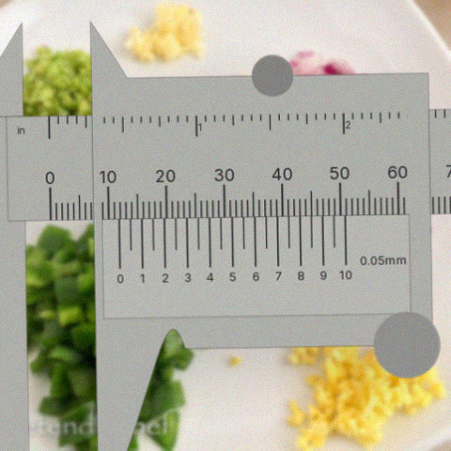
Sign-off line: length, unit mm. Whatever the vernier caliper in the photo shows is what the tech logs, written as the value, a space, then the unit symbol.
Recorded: 11.8 mm
